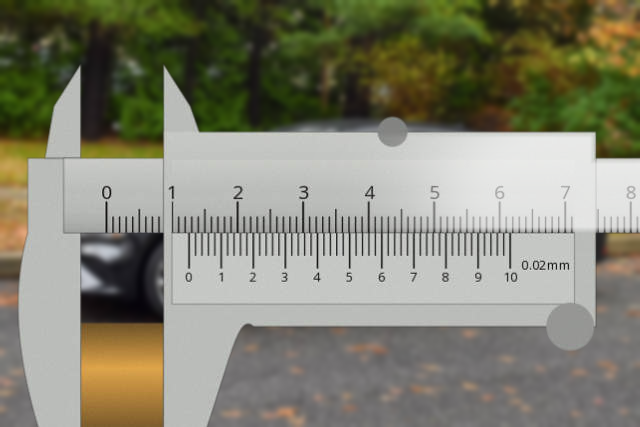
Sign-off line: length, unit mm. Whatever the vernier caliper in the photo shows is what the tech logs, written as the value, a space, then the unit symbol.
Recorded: 12.6 mm
